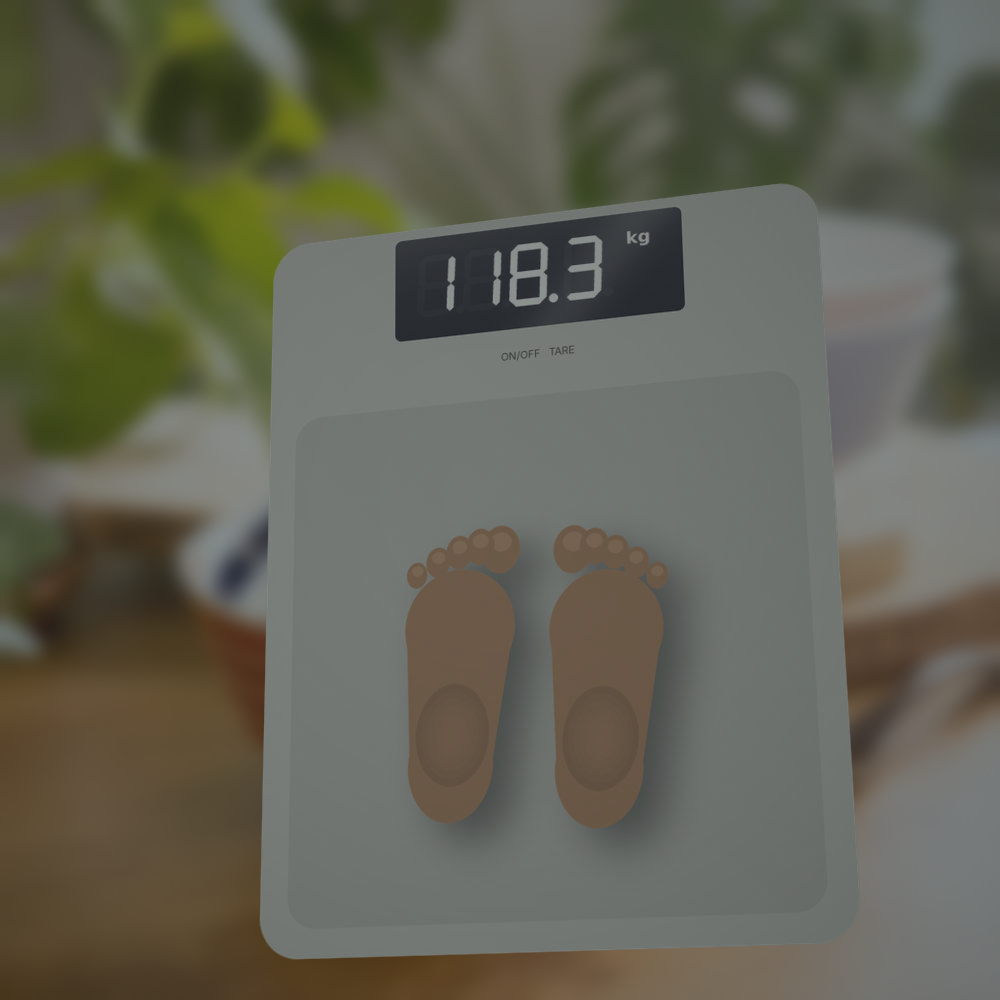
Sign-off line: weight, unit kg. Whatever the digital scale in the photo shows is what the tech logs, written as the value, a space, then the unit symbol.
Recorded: 118.3 kg
